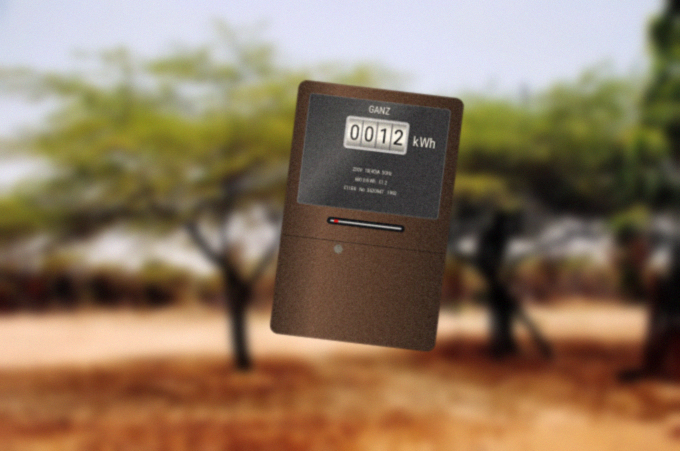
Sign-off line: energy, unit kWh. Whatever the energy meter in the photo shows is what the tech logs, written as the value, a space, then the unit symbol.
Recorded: 12 kWh
